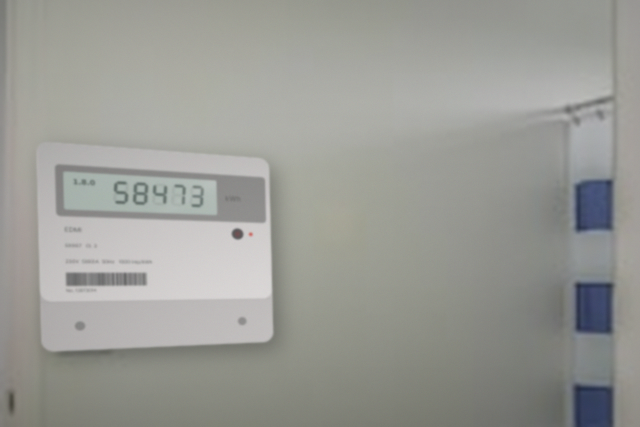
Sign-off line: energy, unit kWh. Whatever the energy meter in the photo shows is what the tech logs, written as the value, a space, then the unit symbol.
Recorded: 58473 kWh
